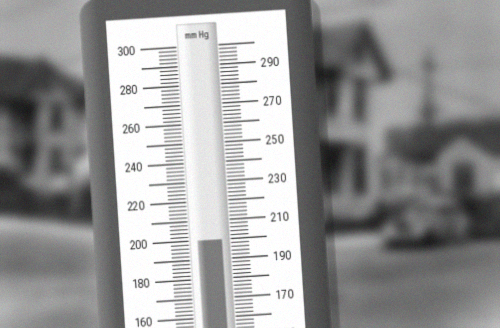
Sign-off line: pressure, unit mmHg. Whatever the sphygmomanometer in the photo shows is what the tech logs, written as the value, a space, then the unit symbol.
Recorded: 200 mmHg
